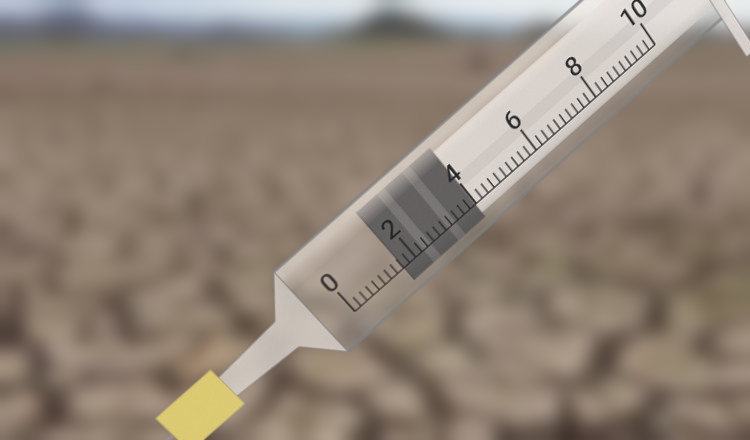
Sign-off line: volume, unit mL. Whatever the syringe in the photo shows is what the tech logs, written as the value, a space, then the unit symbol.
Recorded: 1.6 mL
